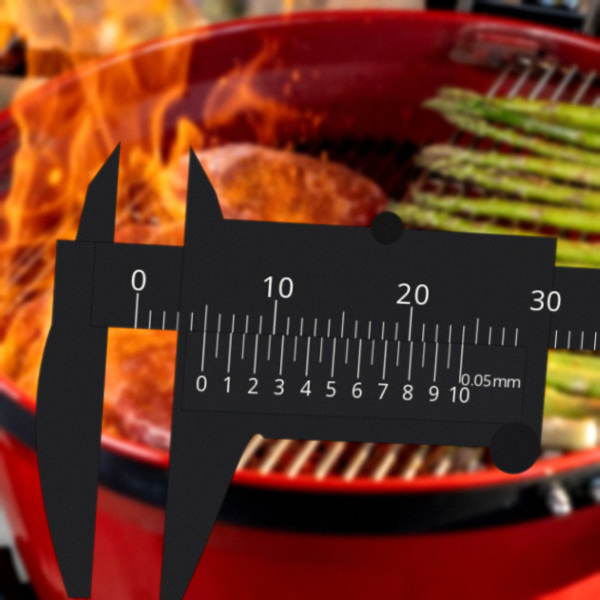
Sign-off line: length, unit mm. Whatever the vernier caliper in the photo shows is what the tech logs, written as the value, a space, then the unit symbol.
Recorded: 5.0 mm
